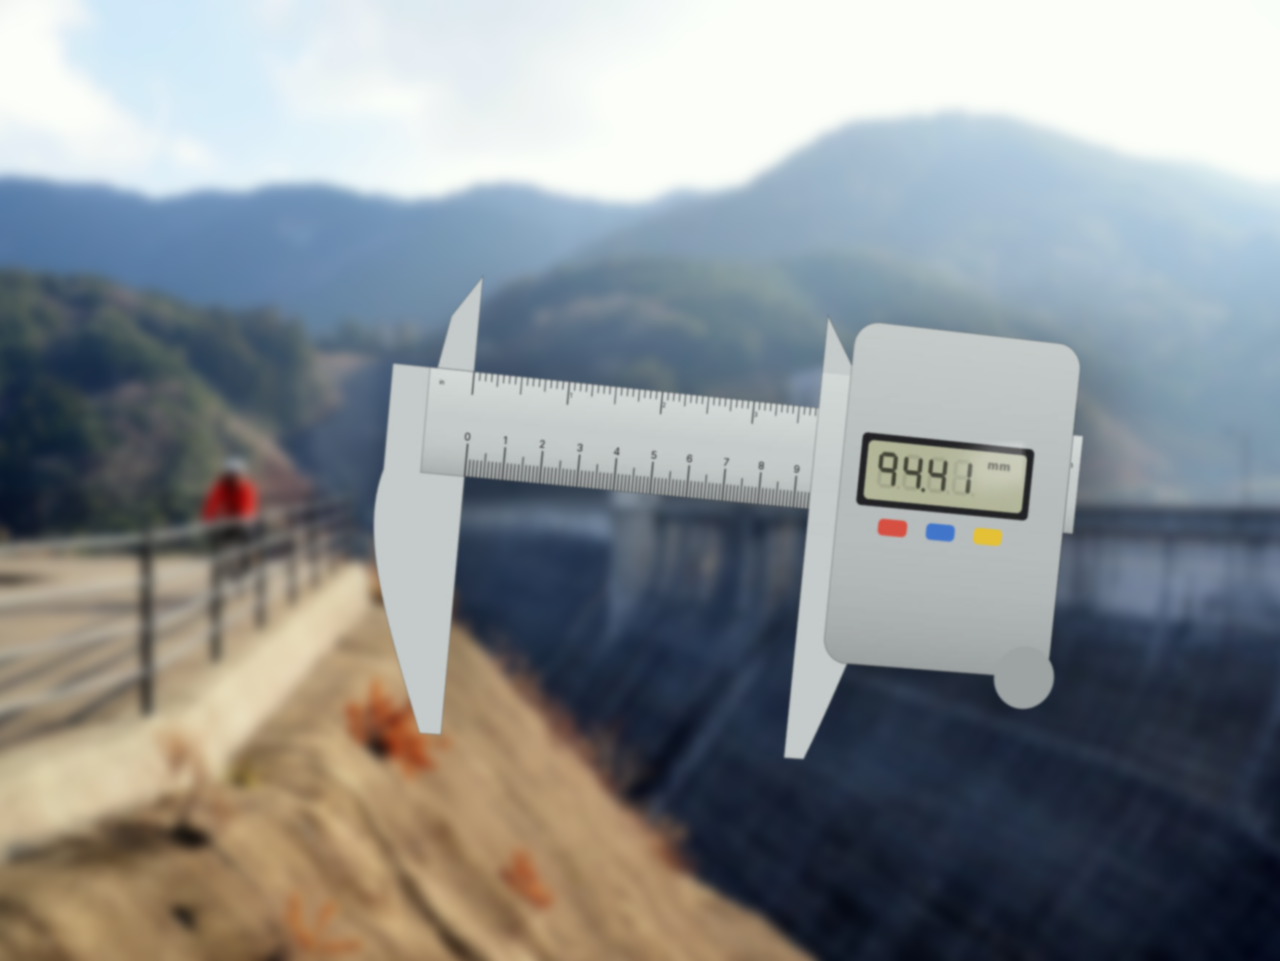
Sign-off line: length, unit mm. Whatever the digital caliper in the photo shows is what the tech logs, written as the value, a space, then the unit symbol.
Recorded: 94.41 mm
